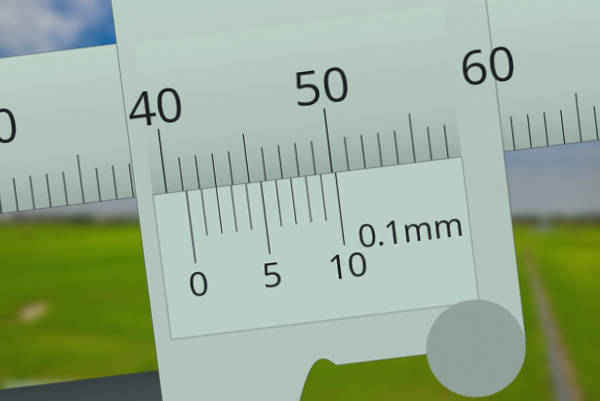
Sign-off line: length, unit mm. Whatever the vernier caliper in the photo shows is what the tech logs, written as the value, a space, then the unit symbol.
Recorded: 41.2 mm
